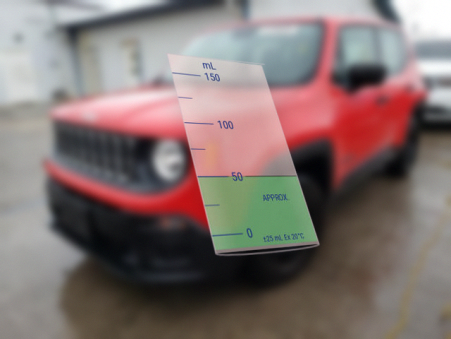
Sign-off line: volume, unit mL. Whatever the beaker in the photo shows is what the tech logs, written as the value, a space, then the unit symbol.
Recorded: 50 mL
